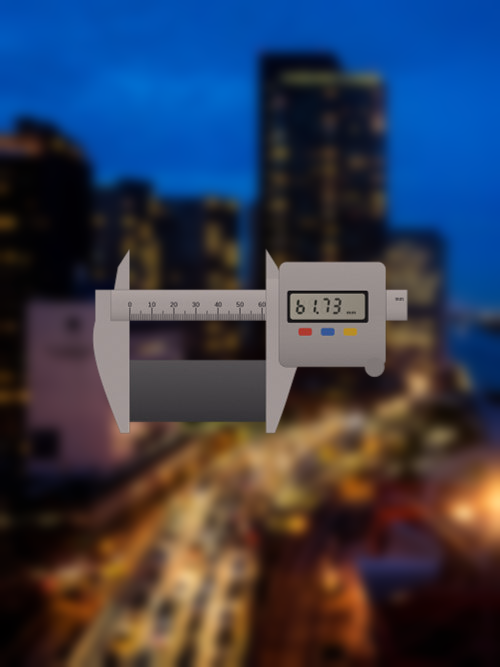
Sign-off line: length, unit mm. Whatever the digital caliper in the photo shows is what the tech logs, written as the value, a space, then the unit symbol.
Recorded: 61.73 mm
